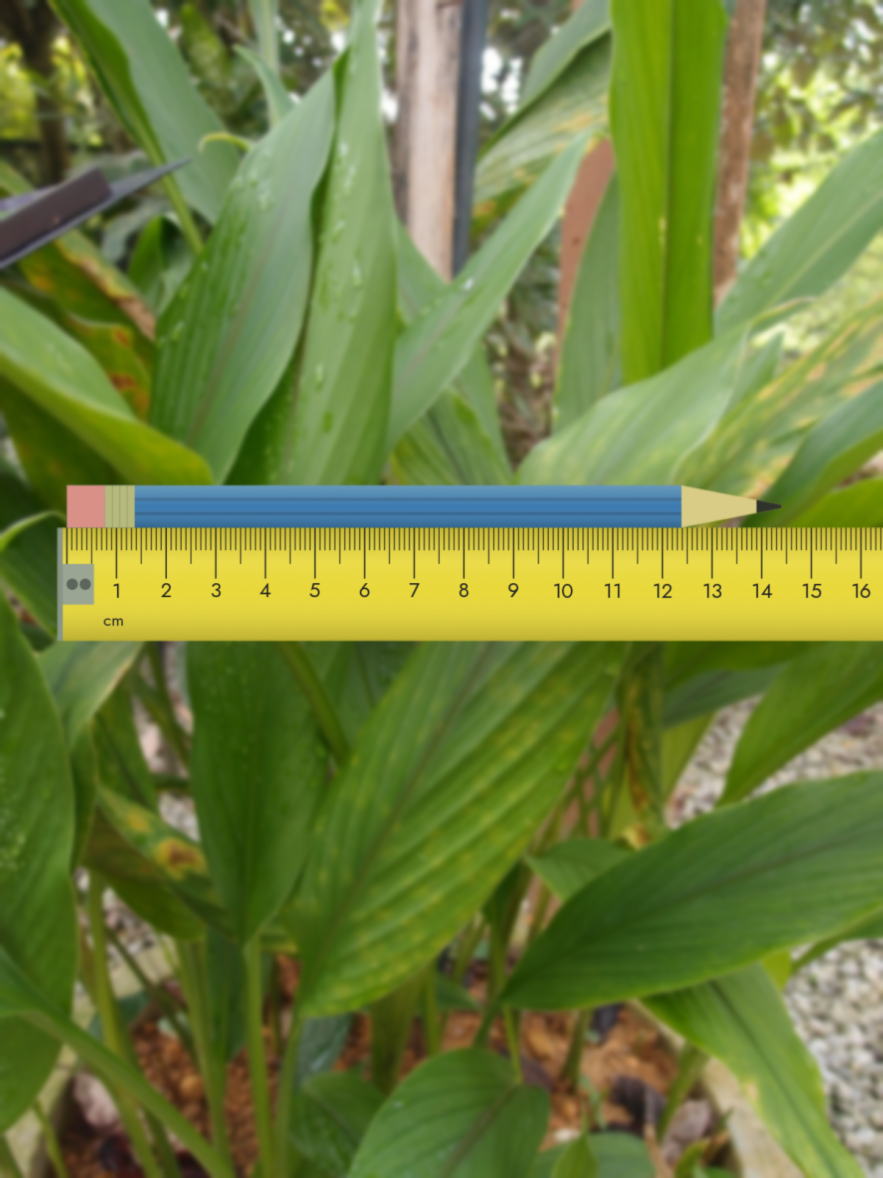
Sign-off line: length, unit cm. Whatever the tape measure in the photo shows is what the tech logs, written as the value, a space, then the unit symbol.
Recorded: 14.4 cm
